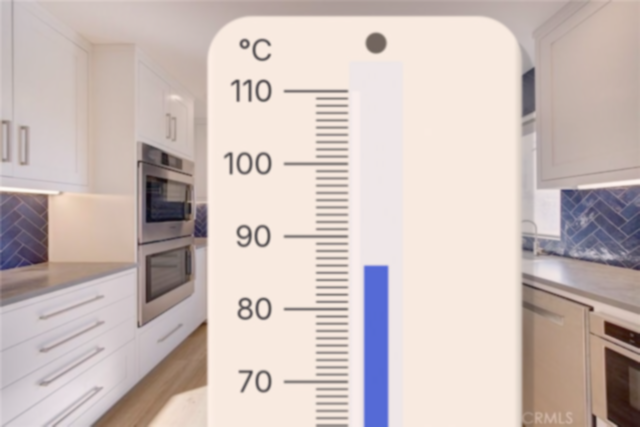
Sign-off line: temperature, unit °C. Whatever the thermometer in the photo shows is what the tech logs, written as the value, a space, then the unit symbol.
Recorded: 86 °C
